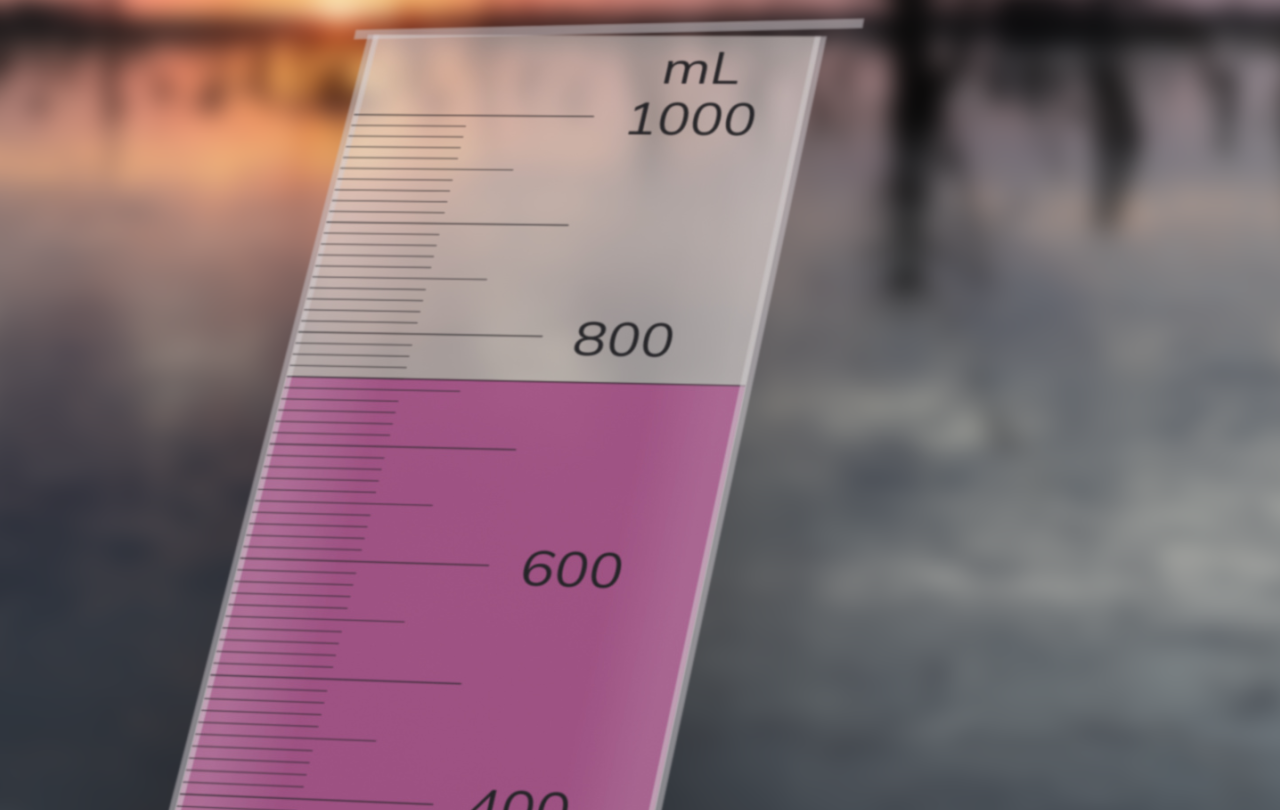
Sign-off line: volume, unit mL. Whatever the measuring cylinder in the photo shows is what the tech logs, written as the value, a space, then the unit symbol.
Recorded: 760 mL
